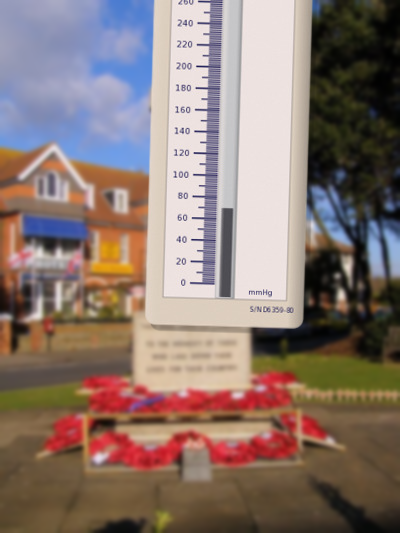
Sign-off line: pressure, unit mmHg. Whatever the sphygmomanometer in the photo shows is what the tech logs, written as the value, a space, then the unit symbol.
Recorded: 70 mmHg
